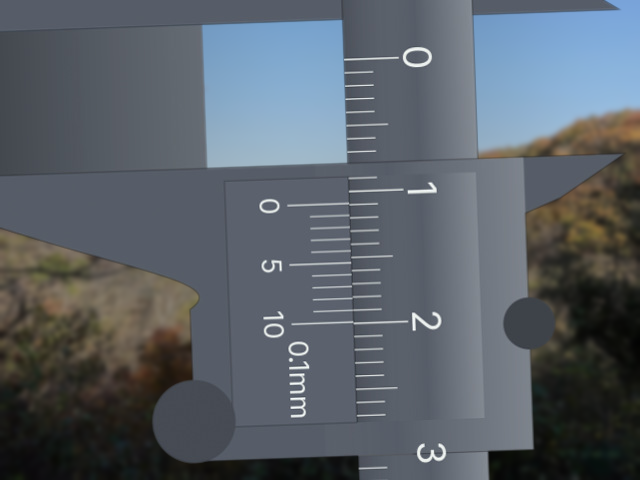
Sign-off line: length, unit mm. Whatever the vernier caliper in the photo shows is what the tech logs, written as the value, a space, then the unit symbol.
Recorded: 10.9 mm
